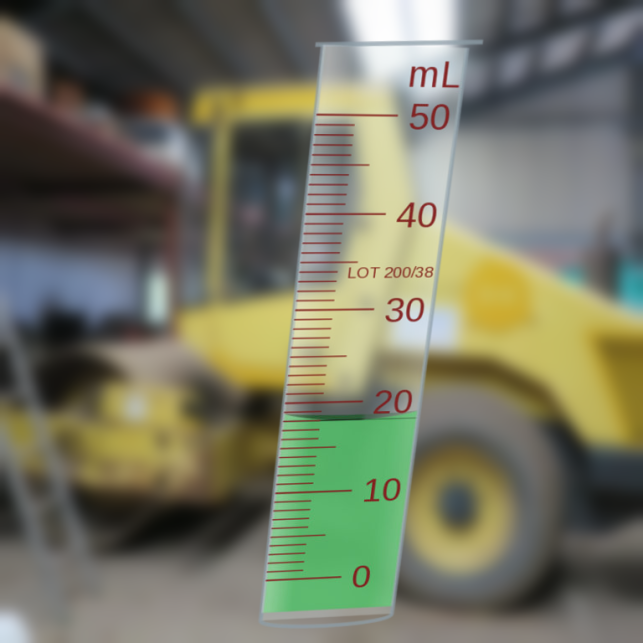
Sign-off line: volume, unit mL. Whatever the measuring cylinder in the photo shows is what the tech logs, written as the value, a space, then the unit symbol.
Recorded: 18 mL
